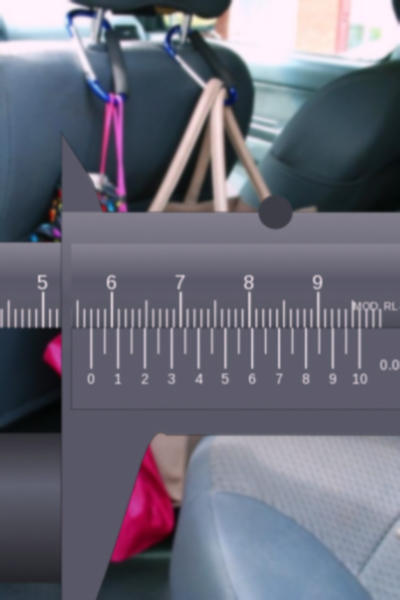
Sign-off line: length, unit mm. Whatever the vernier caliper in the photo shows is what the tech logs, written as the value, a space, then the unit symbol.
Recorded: 57.0 mm
